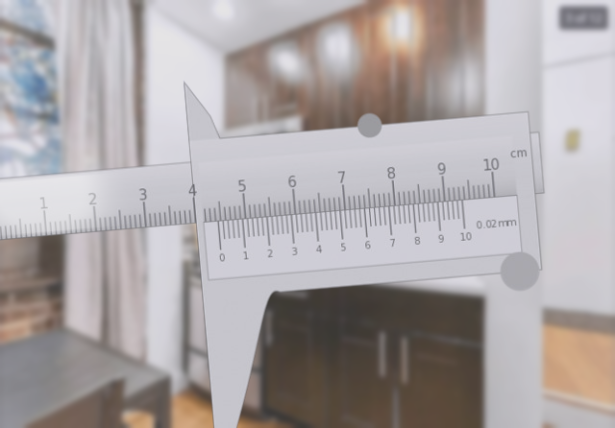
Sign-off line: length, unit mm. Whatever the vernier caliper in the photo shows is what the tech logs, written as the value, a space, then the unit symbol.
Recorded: 44.5 mm
